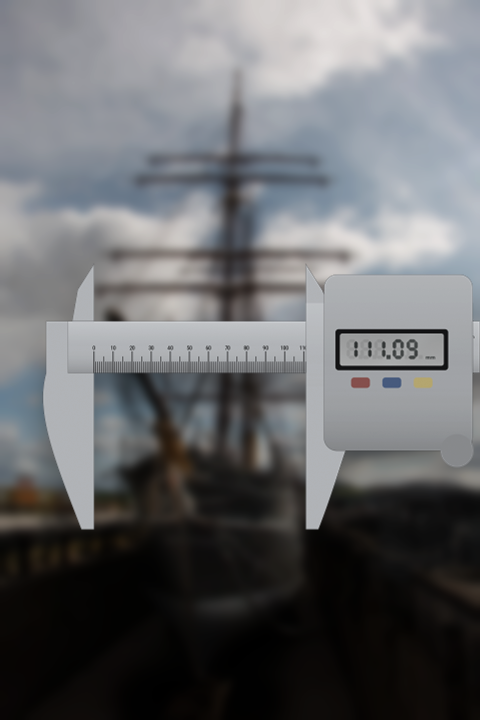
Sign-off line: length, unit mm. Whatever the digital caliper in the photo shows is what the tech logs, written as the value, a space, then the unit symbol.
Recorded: 111.09 mm
